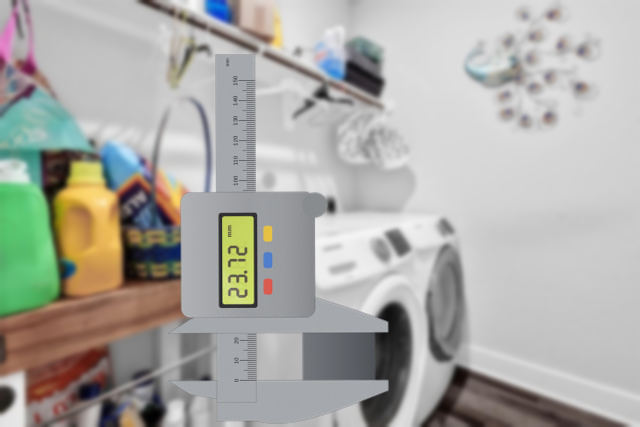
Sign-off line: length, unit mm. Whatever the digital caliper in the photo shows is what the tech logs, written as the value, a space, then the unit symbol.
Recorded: 23.72 mm
